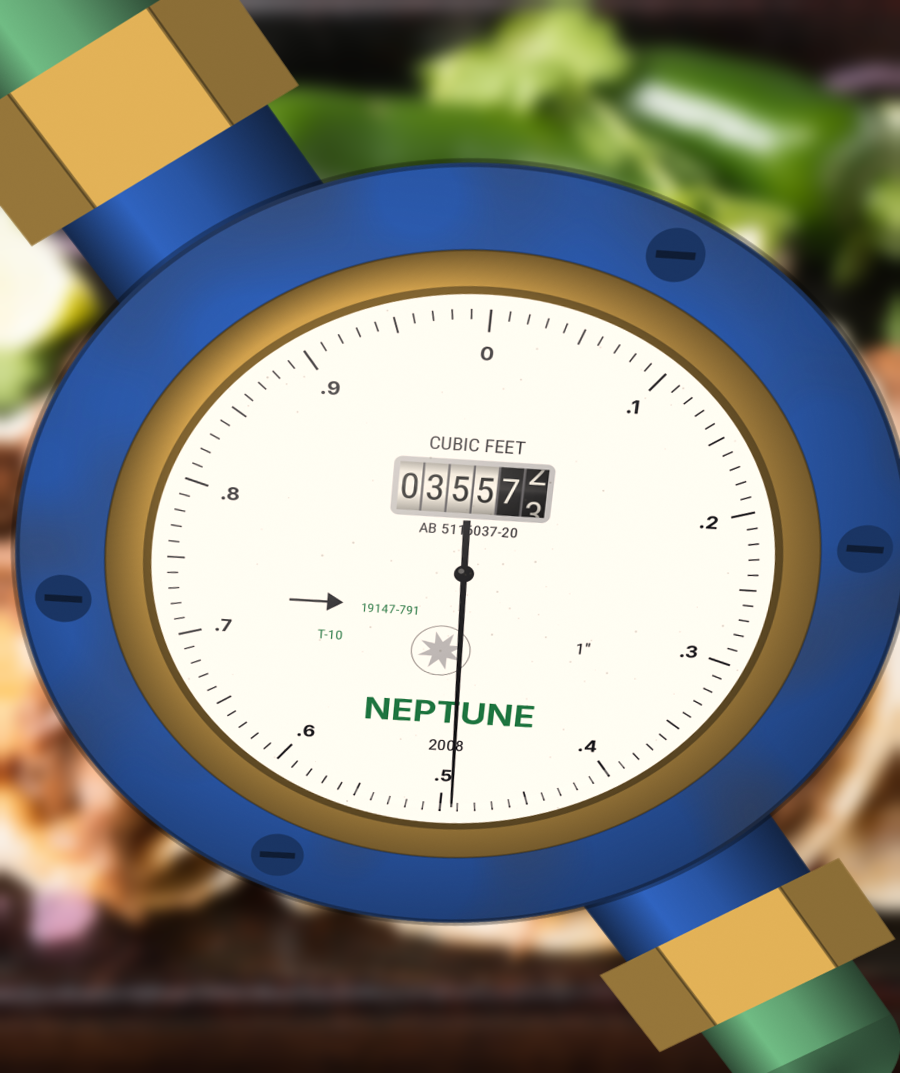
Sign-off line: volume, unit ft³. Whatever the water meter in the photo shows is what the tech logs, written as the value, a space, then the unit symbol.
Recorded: 35572.49 ft³
